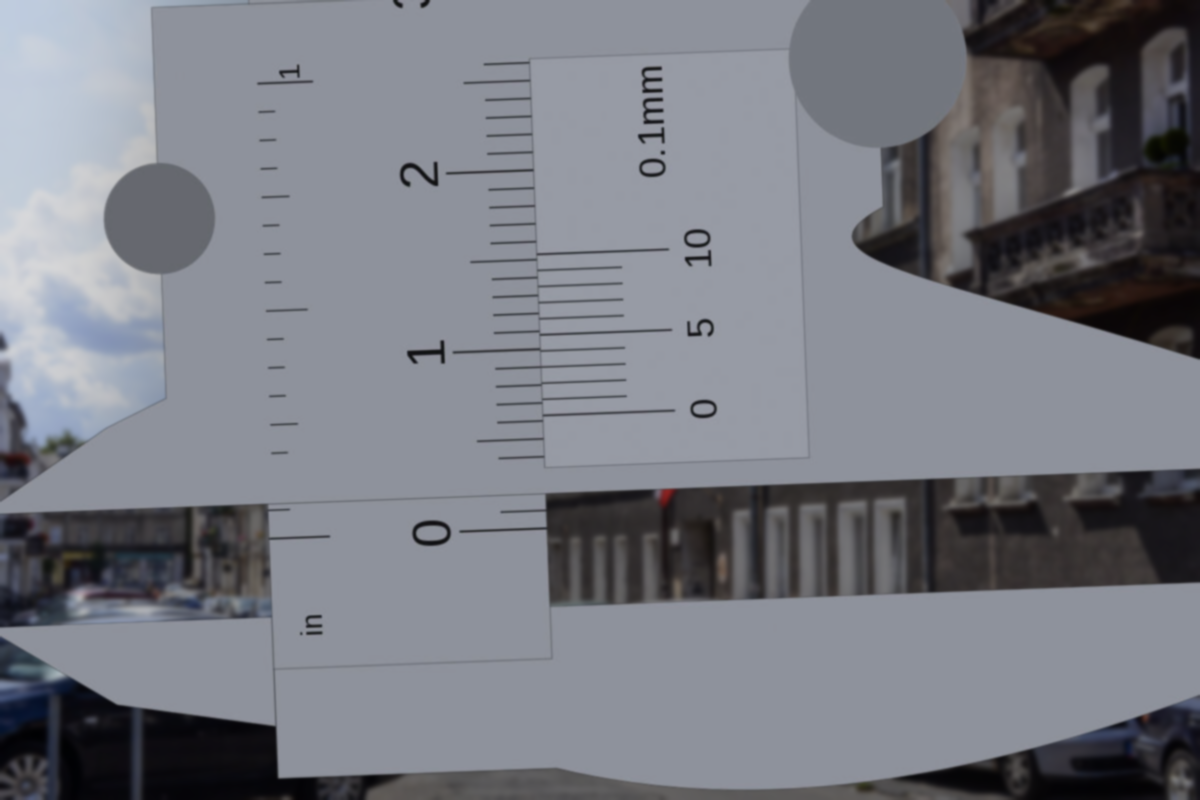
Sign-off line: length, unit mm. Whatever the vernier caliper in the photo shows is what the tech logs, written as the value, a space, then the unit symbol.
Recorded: 6.3 mm
